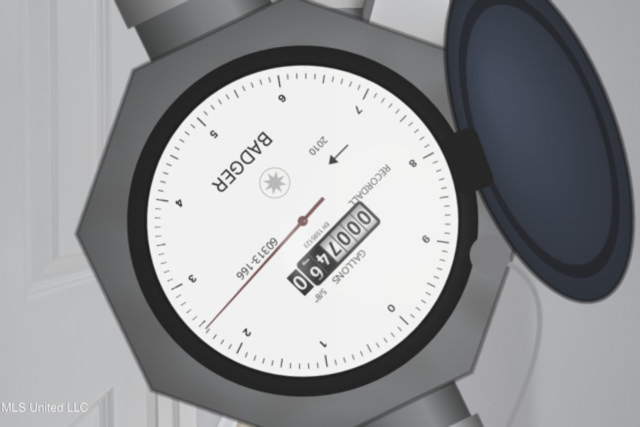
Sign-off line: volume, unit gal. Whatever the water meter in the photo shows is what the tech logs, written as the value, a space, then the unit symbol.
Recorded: 7462.4 gal
